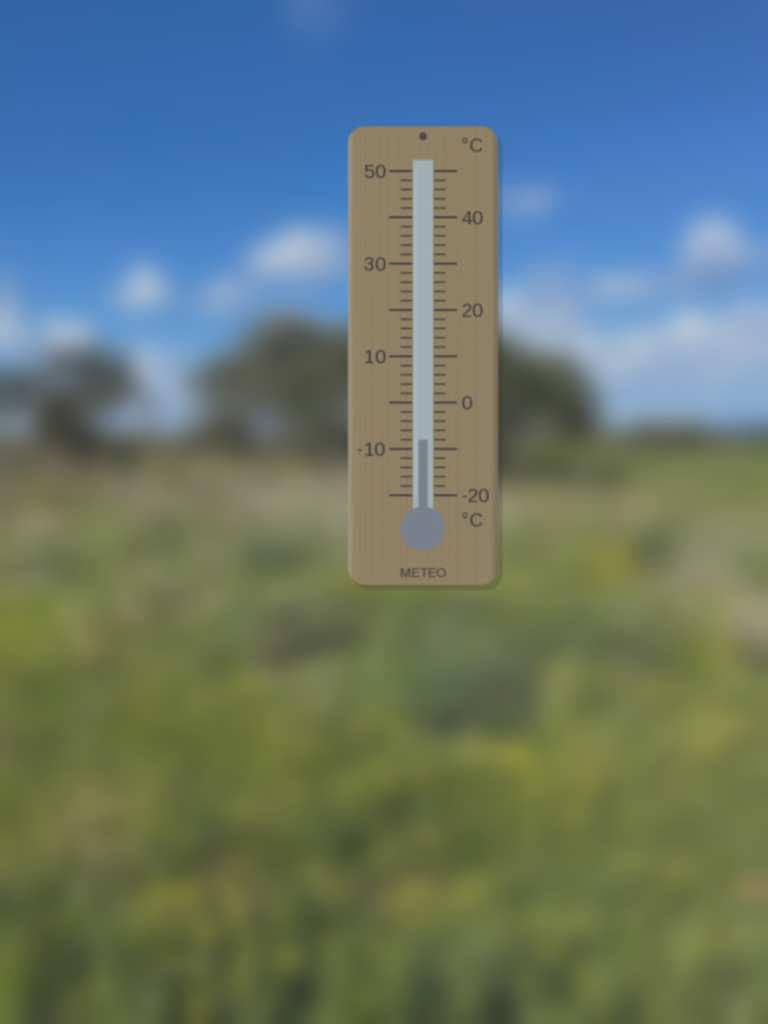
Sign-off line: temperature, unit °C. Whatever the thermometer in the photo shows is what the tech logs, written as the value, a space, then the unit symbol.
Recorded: -8 °C
